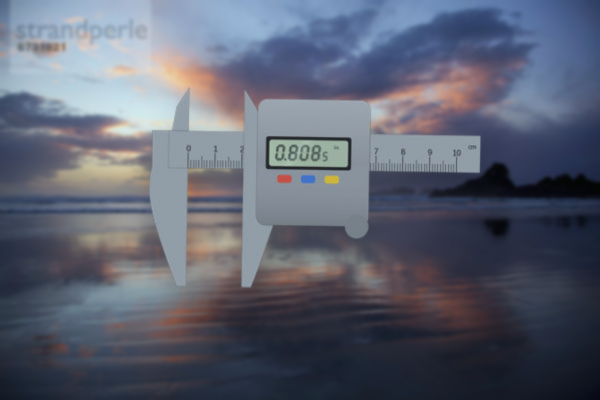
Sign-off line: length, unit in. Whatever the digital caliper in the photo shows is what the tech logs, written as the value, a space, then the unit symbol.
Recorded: 0.8085 in
